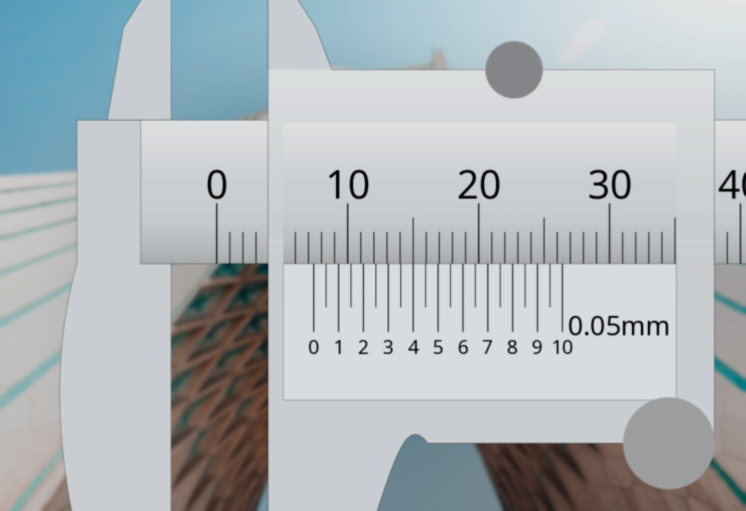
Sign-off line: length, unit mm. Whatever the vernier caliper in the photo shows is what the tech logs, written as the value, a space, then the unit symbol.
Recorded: 7.4 mm
